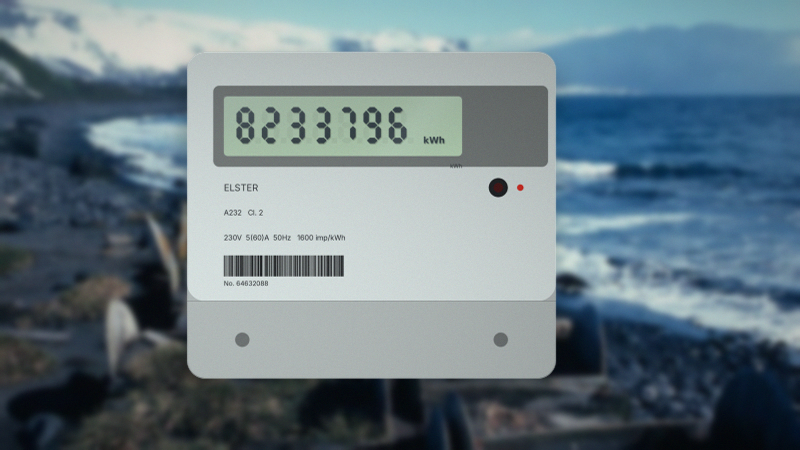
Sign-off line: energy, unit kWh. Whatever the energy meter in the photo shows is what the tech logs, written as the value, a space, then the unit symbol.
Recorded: 8233796 kWh
